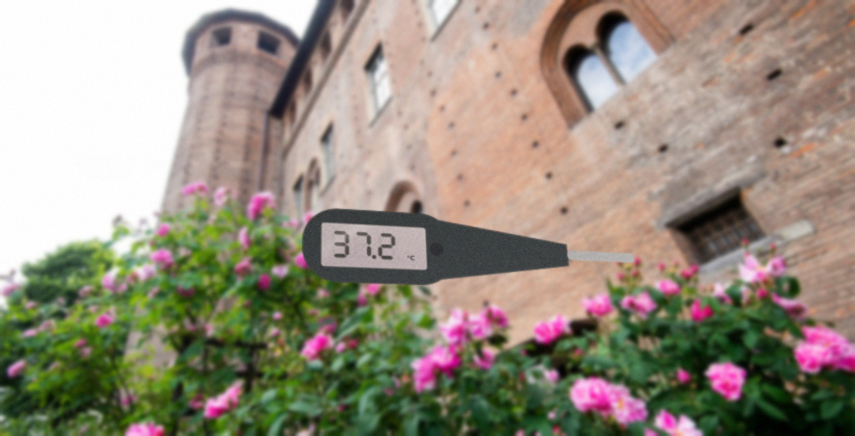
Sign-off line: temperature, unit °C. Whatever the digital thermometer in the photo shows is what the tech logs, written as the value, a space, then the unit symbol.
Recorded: 37.2 °C
